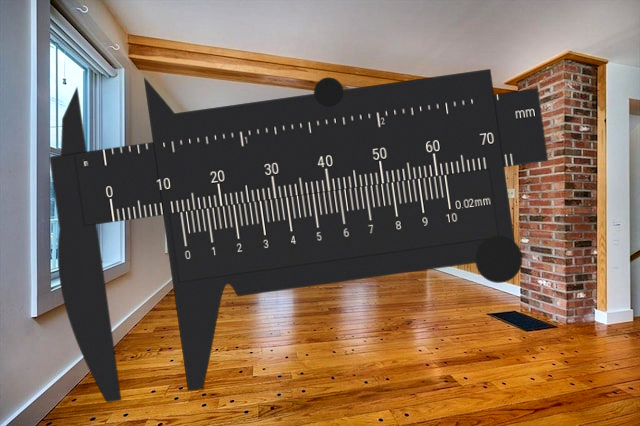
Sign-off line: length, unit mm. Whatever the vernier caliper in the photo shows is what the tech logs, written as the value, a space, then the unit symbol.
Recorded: 12.5 mm
